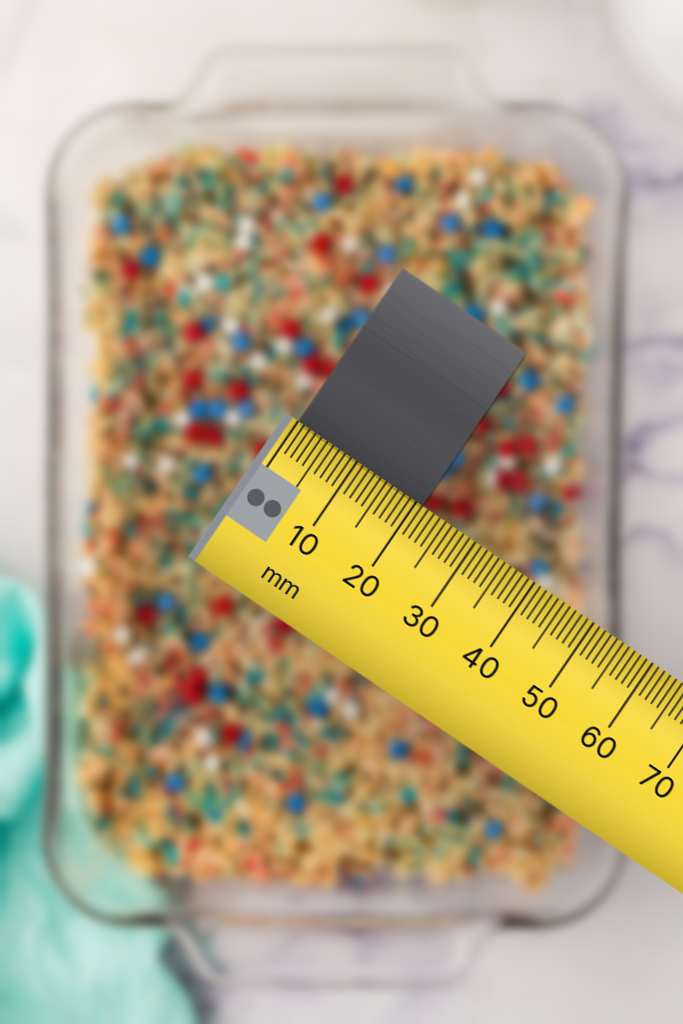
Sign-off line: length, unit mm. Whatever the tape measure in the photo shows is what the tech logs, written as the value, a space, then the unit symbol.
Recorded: 21 mm
